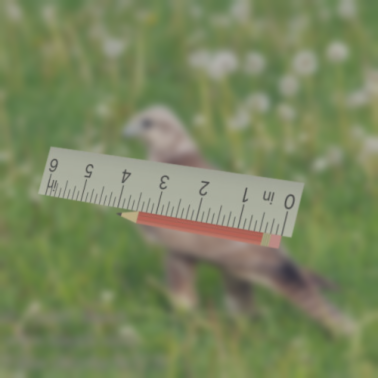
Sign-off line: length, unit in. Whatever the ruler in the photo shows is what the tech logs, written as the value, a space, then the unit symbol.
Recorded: 4 in
